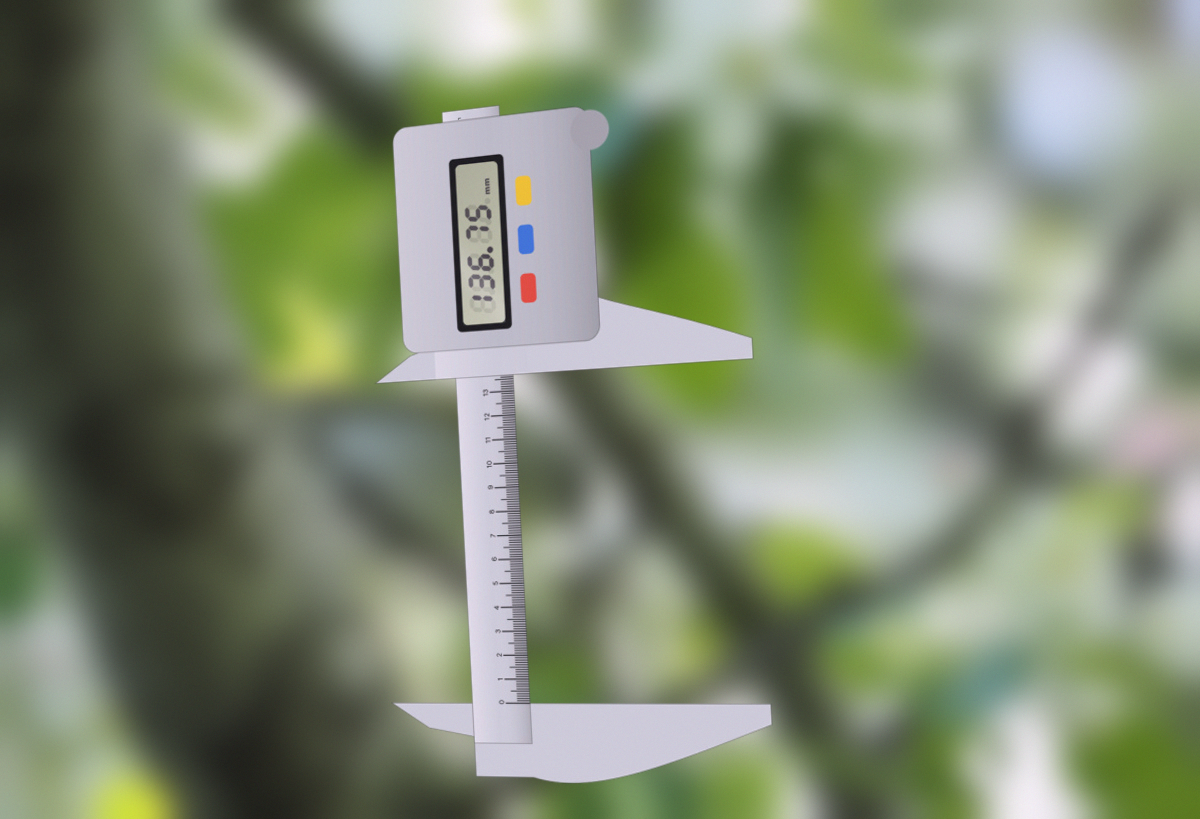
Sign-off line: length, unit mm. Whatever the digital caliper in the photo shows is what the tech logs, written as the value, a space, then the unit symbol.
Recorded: 136.75 mm
